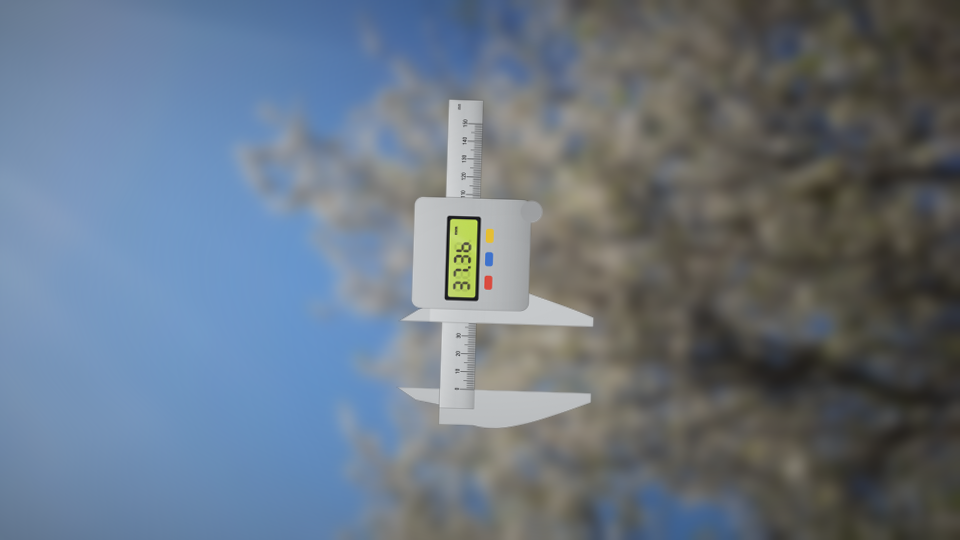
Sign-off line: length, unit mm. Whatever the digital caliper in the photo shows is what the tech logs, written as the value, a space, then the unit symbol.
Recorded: 37.36 mm
